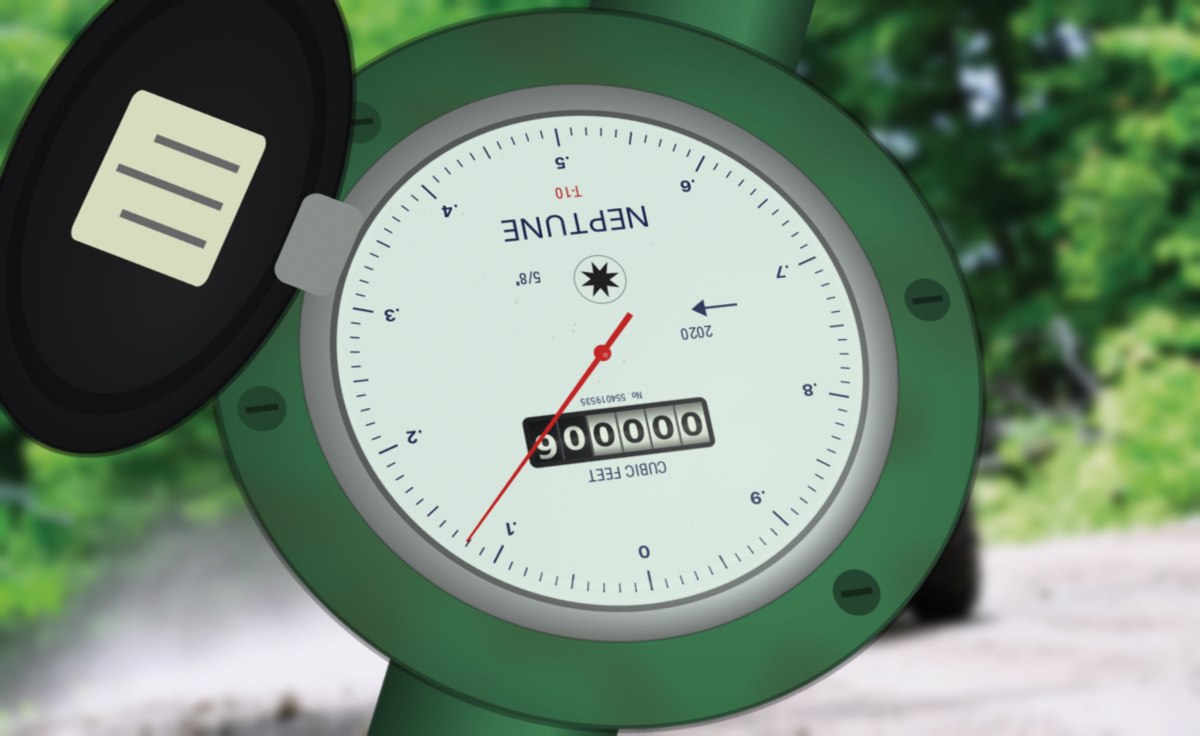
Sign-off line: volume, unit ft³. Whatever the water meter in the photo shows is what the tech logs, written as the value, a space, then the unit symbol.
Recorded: 6.12 ft³
